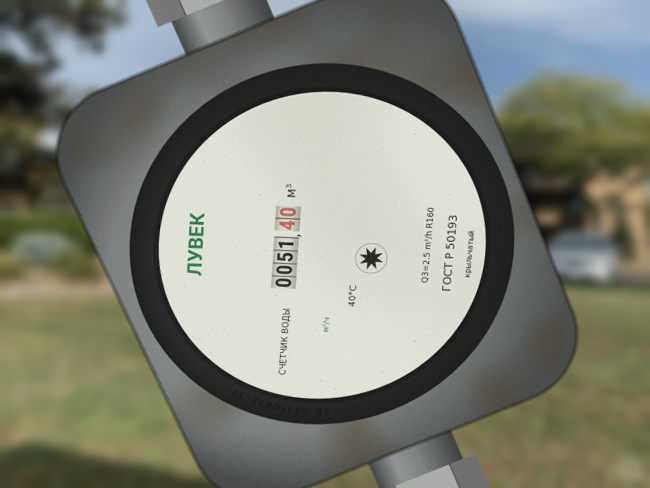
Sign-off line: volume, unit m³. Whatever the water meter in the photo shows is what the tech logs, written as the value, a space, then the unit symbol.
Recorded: 51.40 m³
